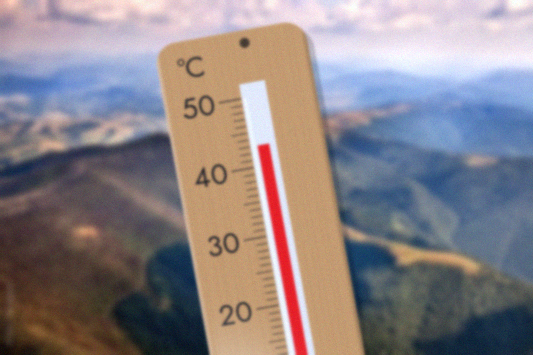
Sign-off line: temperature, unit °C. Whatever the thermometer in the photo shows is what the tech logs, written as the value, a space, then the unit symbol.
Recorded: 43 °C
